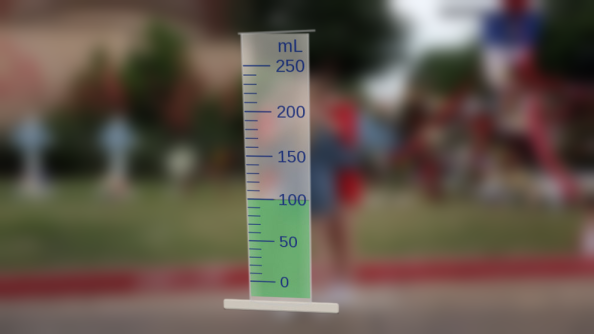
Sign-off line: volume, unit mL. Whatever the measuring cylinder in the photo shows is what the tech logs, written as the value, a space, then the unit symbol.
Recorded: 100 mL
